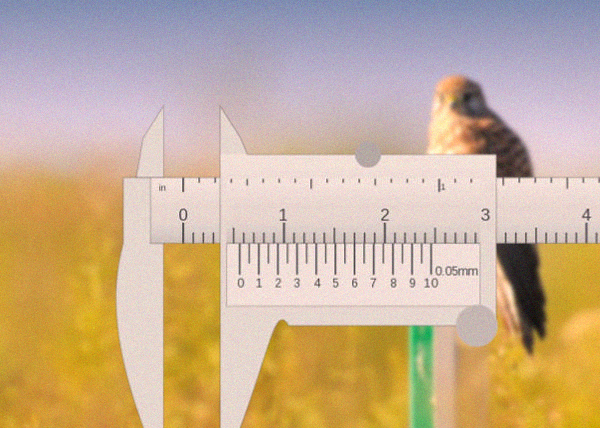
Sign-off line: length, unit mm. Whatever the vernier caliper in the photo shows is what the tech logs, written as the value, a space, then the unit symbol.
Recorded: 5.6 mm
